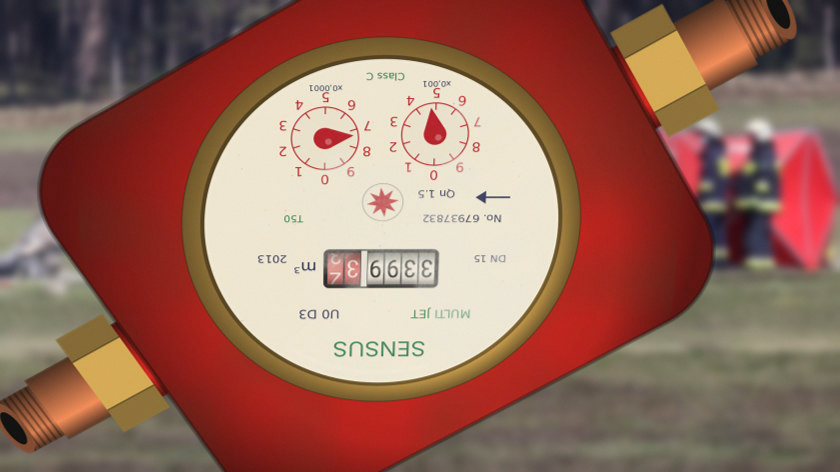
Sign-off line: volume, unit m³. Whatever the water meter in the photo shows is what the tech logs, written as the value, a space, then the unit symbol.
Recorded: 3399.3247 m³
